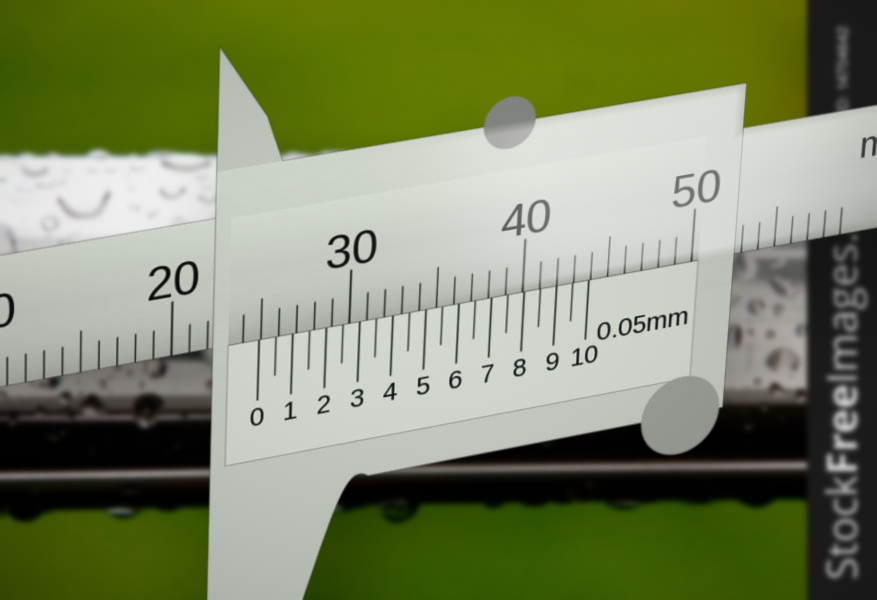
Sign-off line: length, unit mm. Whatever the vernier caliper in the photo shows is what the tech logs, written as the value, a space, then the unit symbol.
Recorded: 24.9 mm
